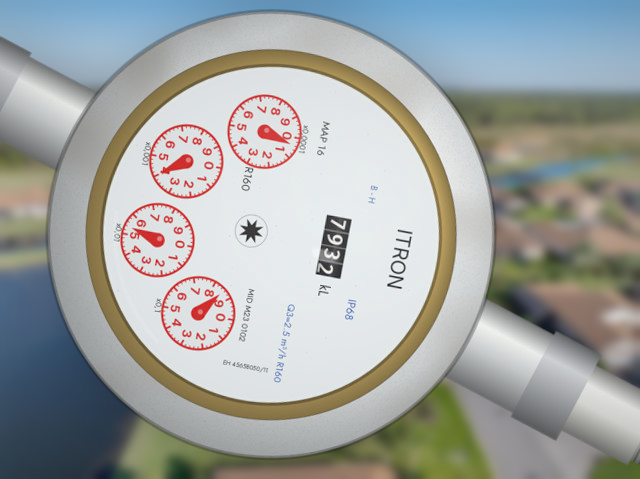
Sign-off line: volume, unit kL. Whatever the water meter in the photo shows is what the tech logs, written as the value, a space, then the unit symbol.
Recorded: 7931.8540 kL
